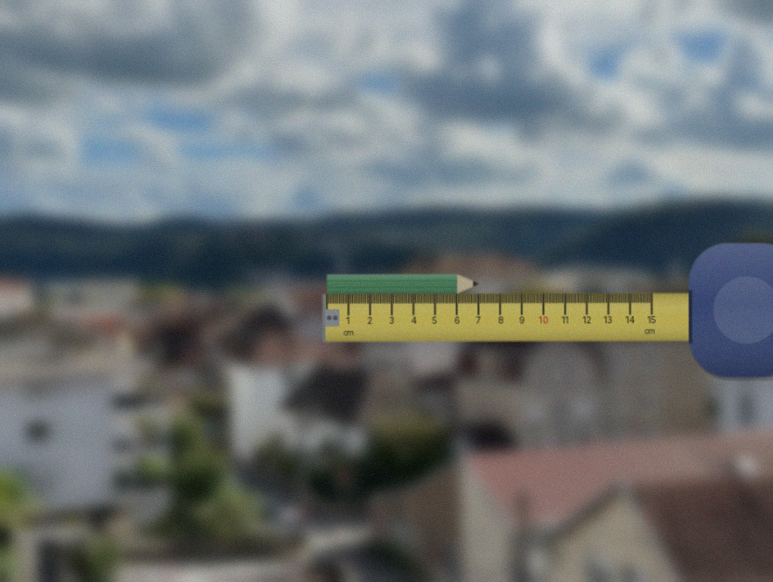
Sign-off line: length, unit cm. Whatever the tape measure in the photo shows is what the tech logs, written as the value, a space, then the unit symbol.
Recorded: 7 cm
